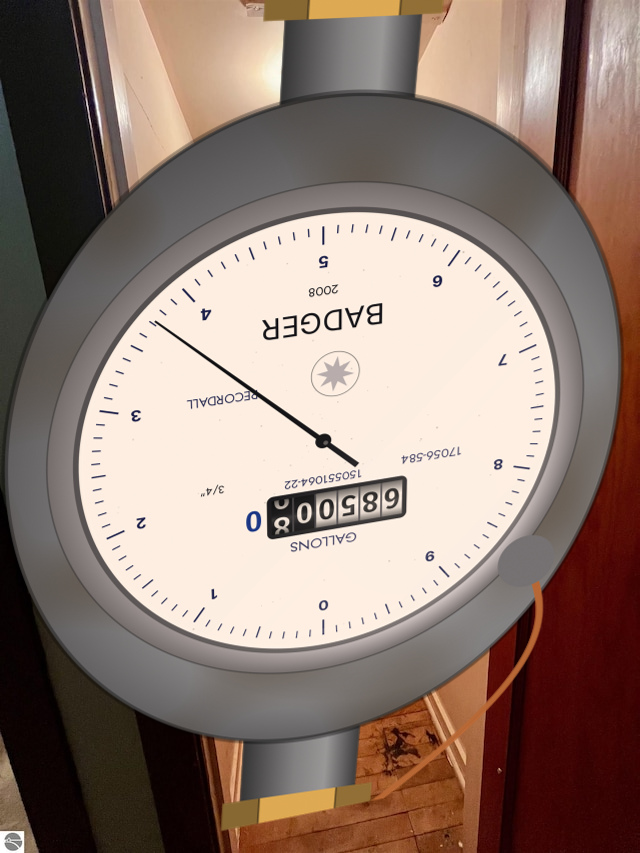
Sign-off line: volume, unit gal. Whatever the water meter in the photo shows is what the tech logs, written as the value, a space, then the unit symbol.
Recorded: 6850083.7 gal
